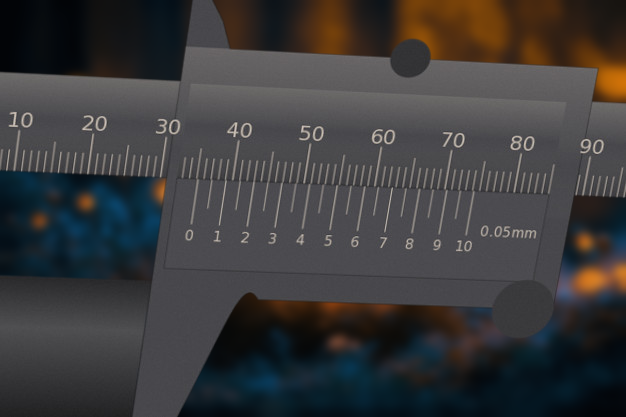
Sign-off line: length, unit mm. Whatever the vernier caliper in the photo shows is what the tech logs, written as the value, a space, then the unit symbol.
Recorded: 35.2 mm
